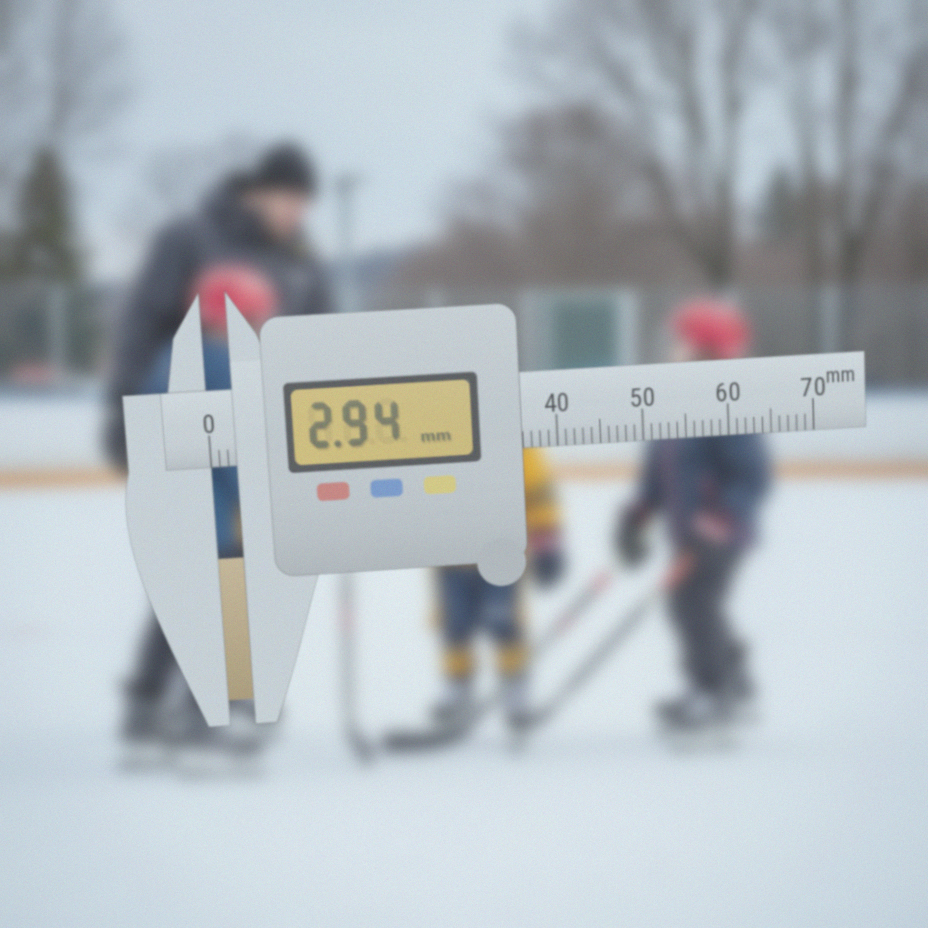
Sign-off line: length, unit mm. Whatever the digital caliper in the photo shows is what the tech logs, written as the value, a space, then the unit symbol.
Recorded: 2.94 mm
